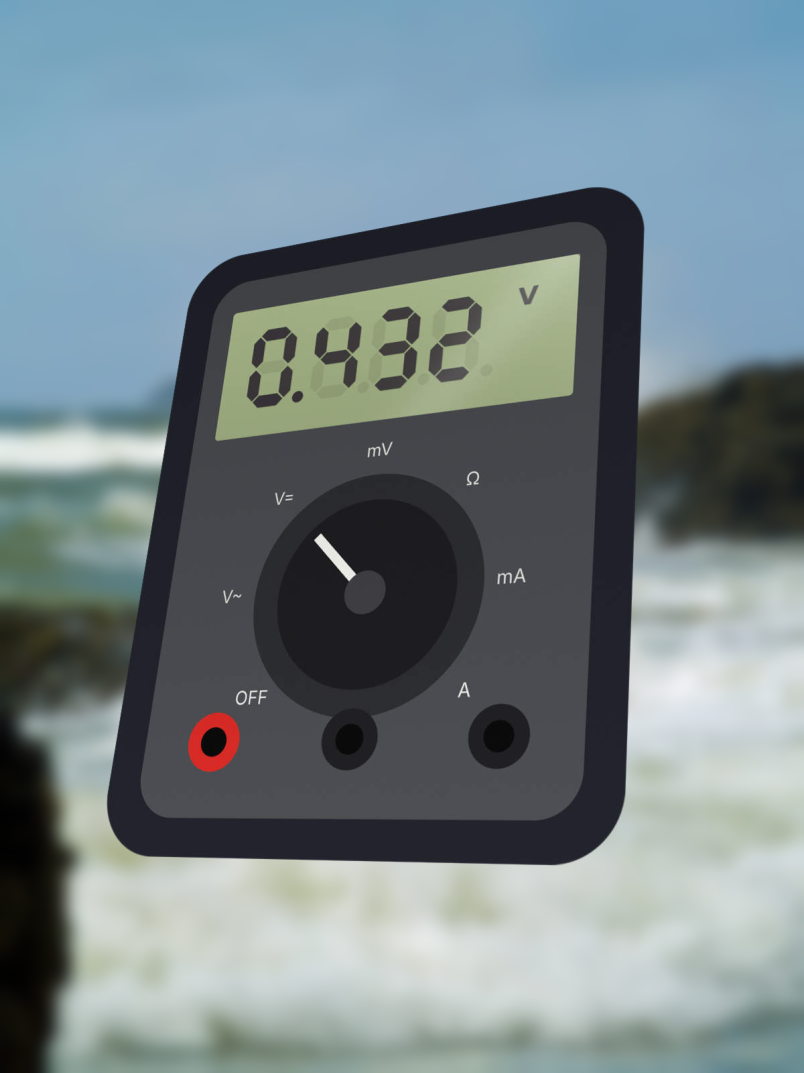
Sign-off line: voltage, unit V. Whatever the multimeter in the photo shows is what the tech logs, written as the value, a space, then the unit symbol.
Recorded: 0.432 V
